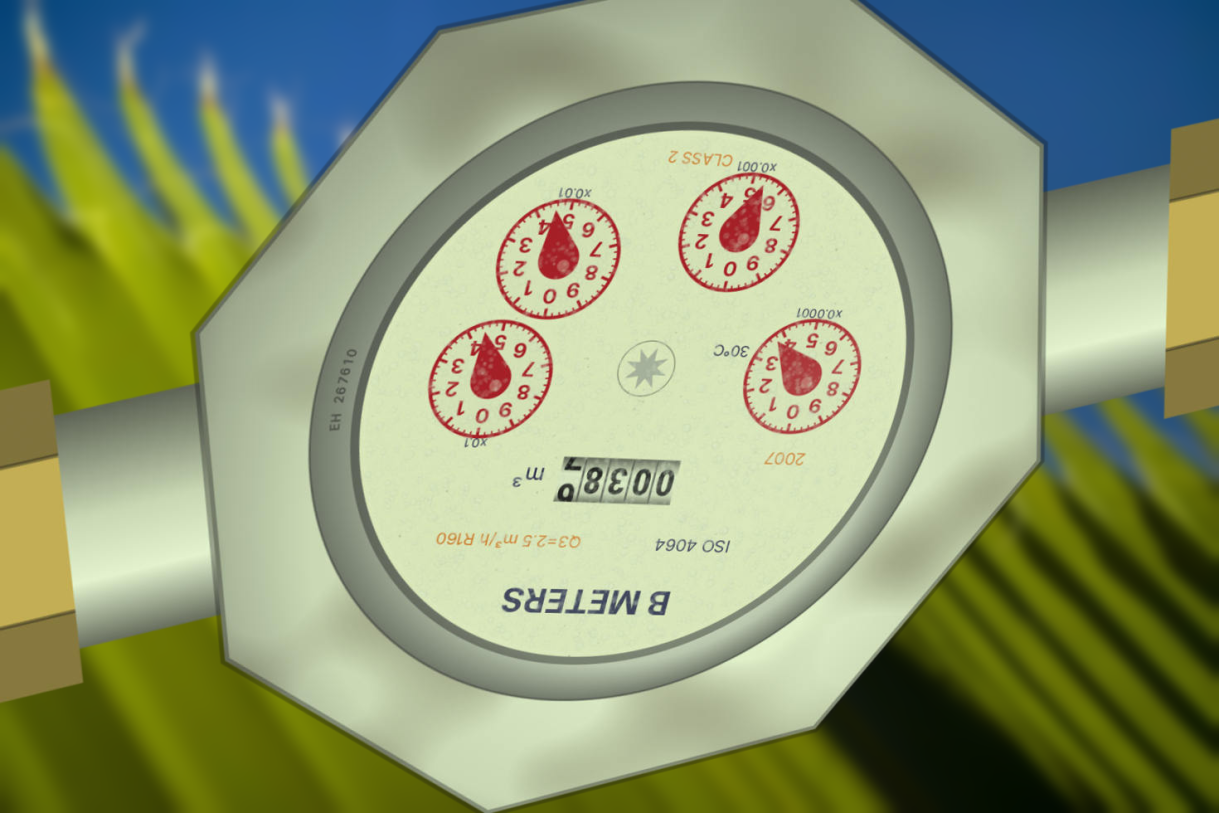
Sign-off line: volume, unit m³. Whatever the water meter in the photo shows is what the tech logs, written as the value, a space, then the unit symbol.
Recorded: 386.4453 m³
